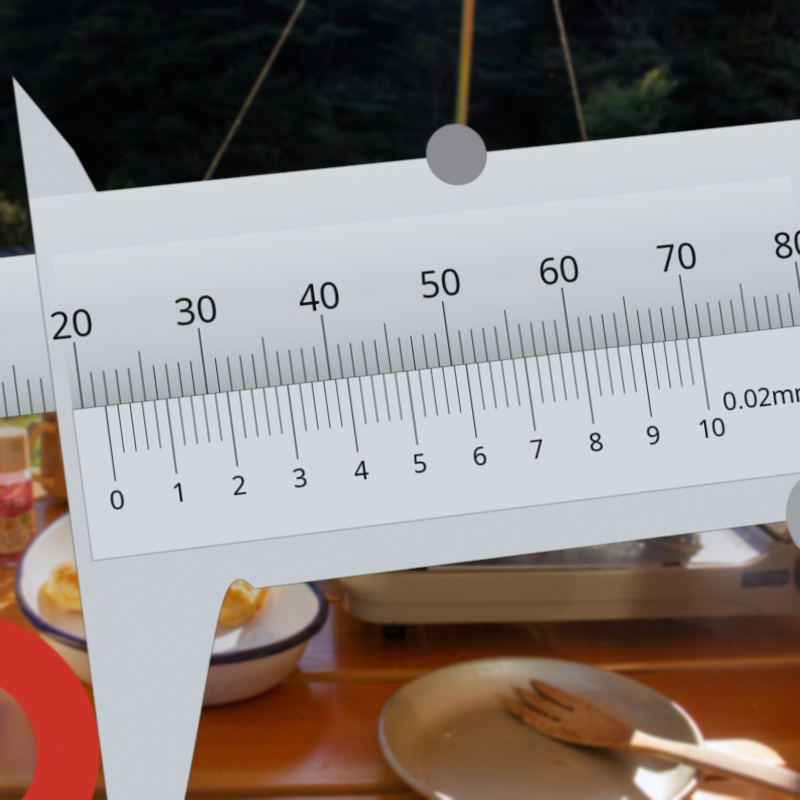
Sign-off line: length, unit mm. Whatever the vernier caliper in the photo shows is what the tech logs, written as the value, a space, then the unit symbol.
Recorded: 21.8 mm
